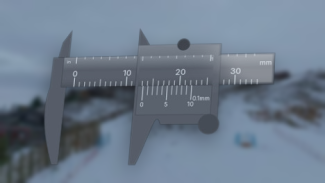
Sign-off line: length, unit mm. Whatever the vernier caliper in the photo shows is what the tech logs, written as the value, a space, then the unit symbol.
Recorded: 13.2 mm
